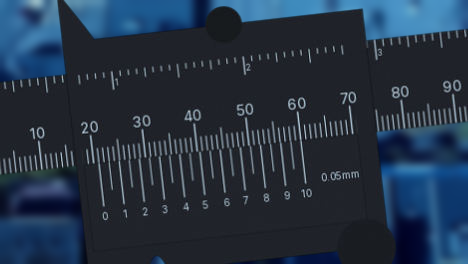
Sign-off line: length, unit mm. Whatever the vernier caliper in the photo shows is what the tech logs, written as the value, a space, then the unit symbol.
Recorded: 21.0 mm
